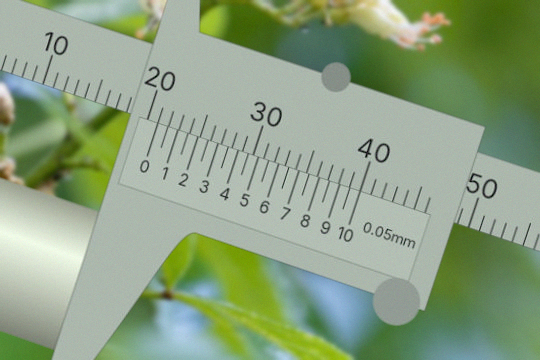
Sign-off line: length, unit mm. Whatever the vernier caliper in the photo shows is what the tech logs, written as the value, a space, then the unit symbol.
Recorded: 21.0 mm
